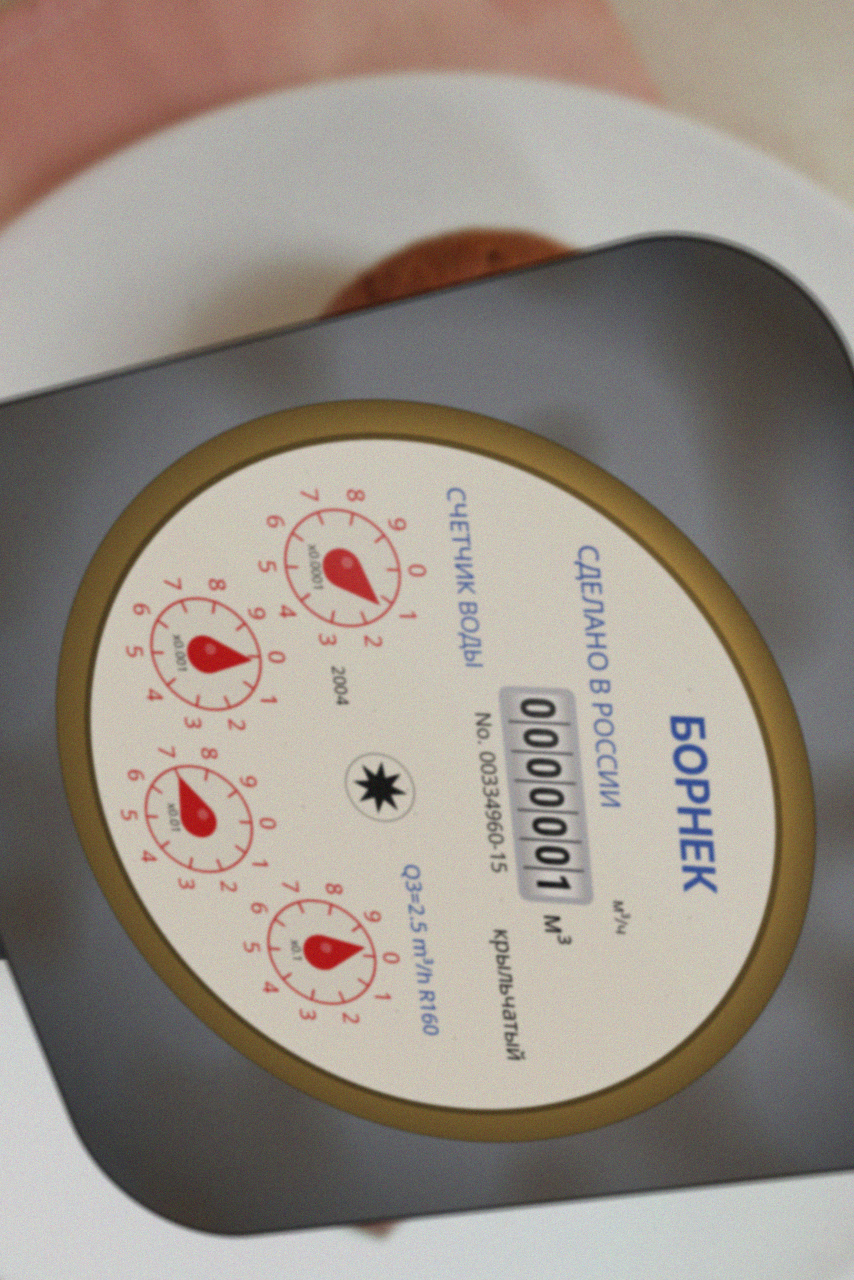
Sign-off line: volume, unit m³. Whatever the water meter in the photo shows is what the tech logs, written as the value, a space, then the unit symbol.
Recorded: 0.9701 m³
